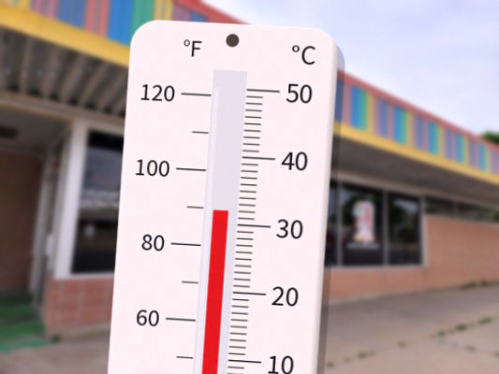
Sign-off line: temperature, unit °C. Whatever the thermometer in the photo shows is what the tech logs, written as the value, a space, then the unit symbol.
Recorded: 32 °C
